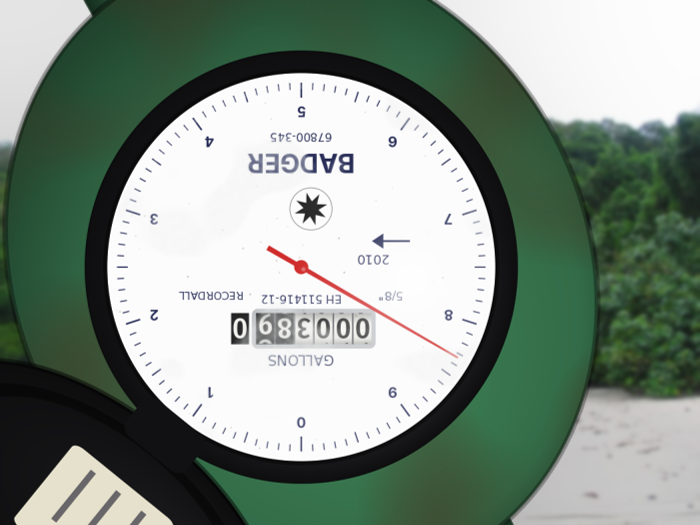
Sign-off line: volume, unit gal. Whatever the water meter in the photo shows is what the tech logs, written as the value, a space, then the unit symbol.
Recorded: 3888.3 gal
